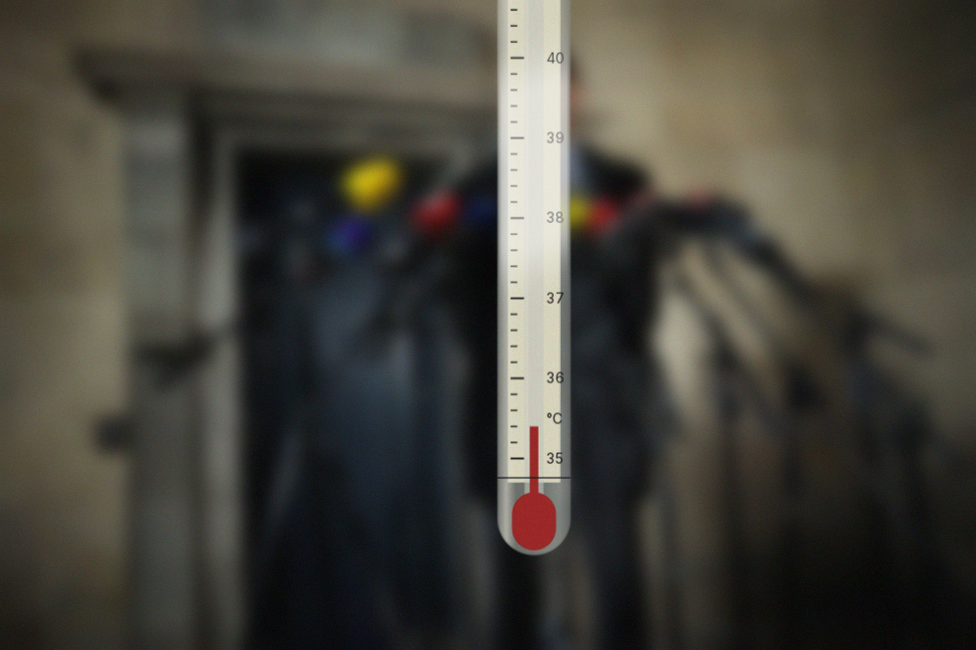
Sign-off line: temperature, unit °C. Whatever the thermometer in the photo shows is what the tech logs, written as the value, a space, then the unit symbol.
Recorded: 35.4 °C
